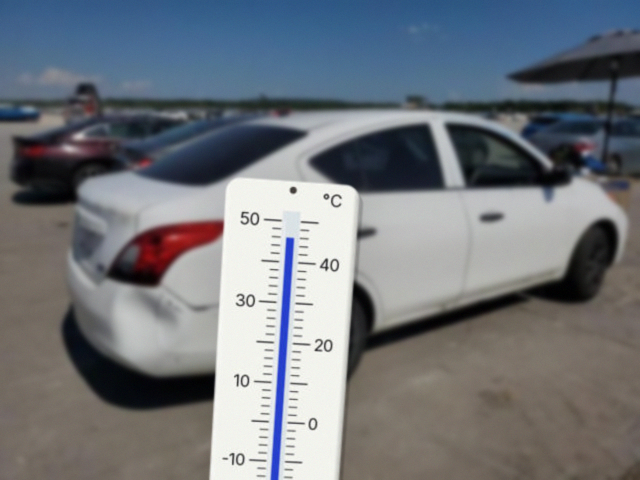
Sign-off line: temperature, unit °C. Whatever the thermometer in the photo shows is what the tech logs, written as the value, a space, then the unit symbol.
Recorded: 46 °C
